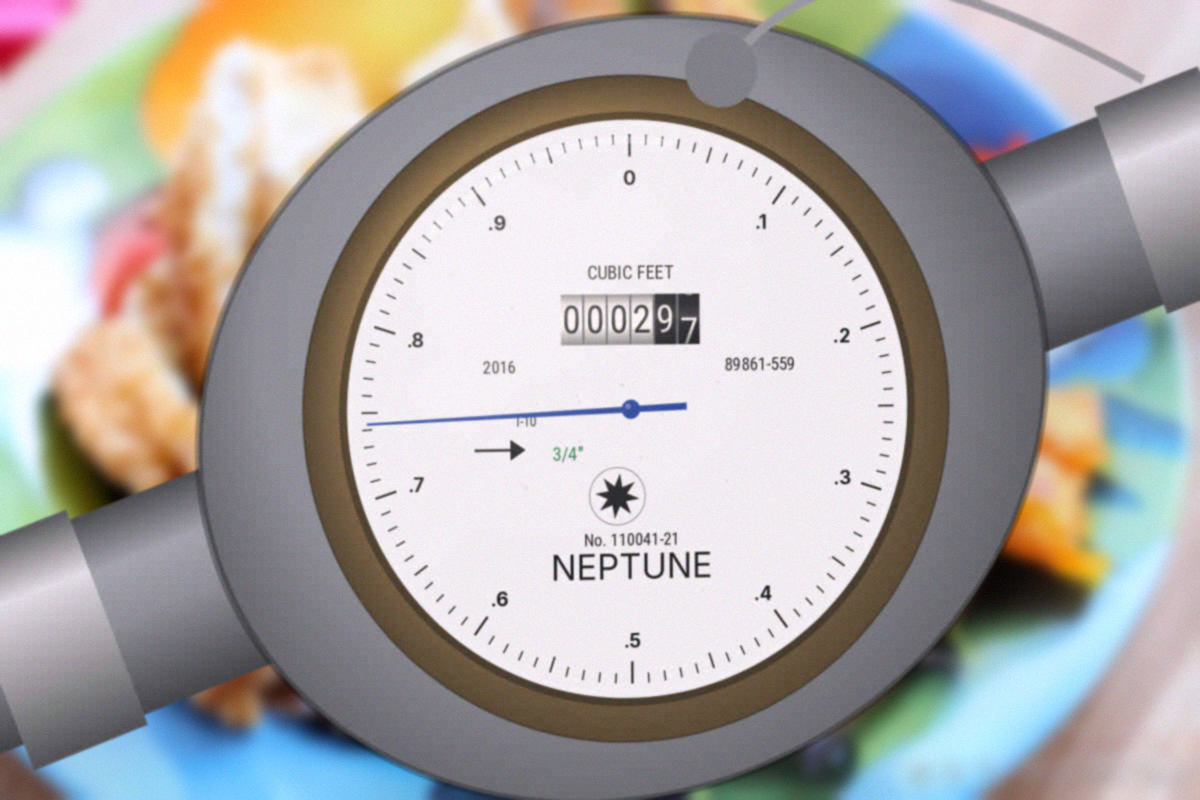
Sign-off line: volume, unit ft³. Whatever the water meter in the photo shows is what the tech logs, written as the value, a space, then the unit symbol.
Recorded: 296.74 ft³
